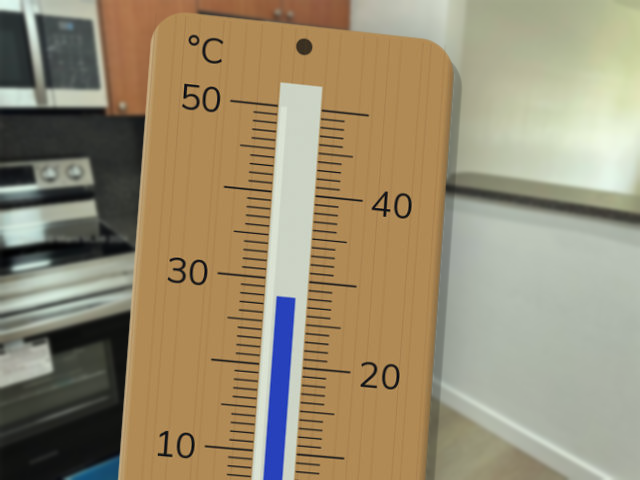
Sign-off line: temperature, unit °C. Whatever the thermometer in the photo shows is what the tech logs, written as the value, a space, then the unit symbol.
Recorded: 28 °C
